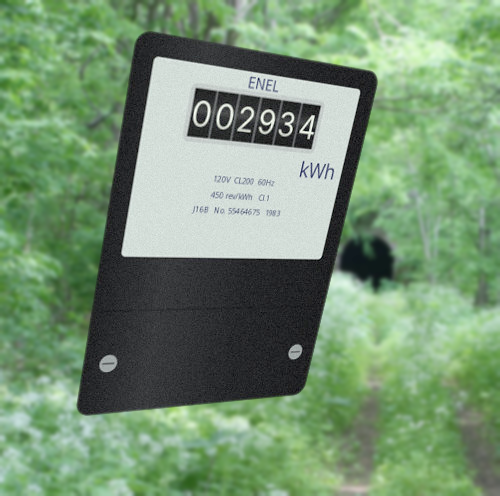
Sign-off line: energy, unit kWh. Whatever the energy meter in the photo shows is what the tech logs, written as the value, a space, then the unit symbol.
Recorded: 2934 kWh
